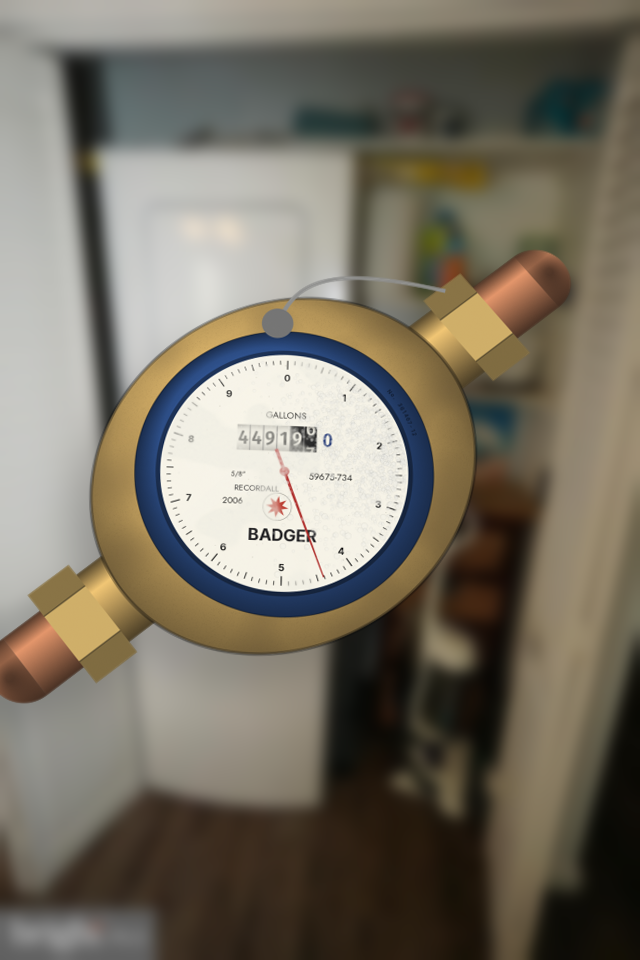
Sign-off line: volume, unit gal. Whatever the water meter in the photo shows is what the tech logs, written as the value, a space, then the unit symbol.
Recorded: 4491964.4 gal
